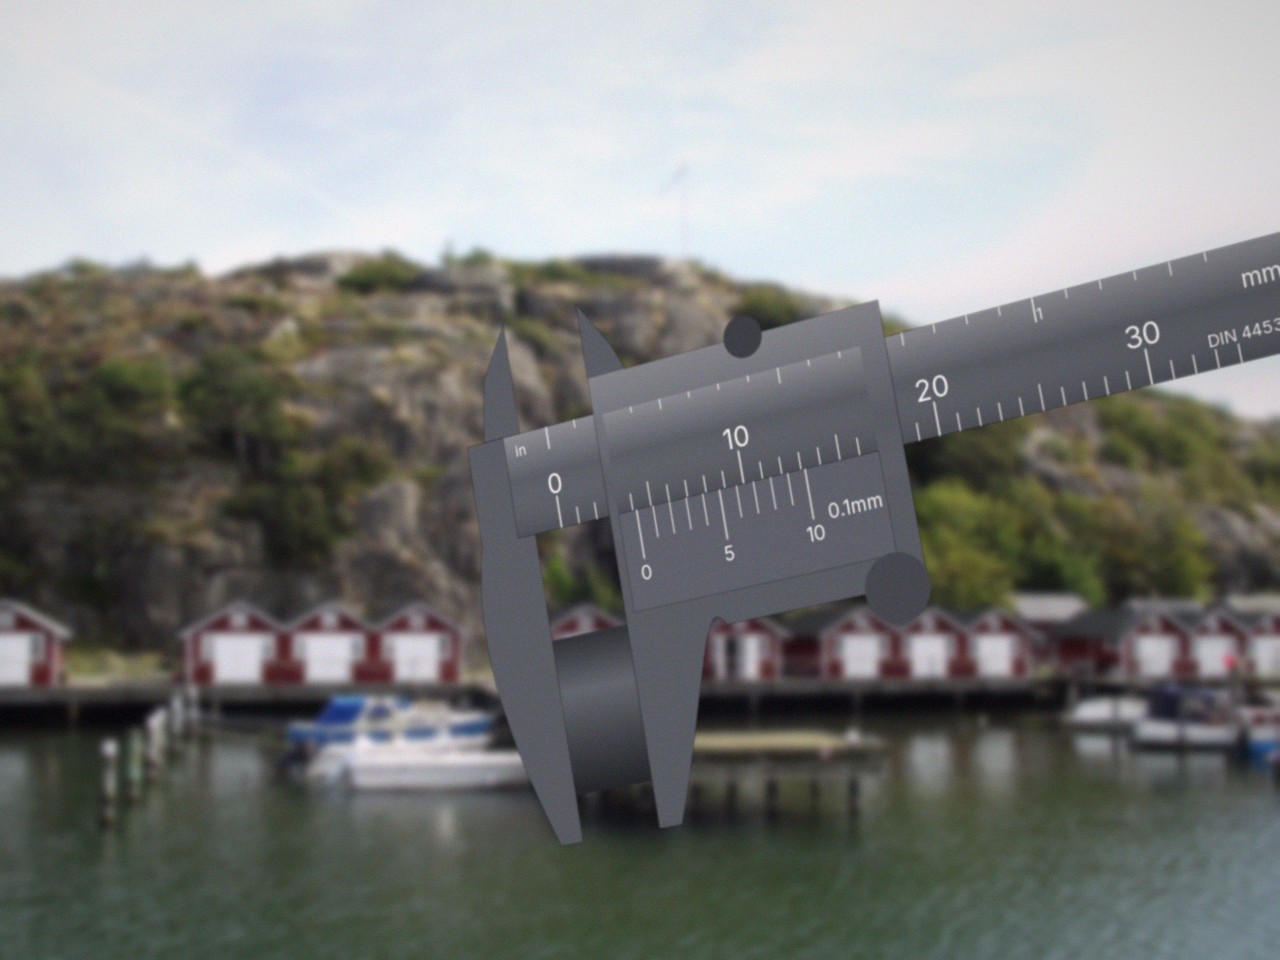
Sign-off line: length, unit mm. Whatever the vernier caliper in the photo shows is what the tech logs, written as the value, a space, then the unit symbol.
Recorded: 4.2 mm
